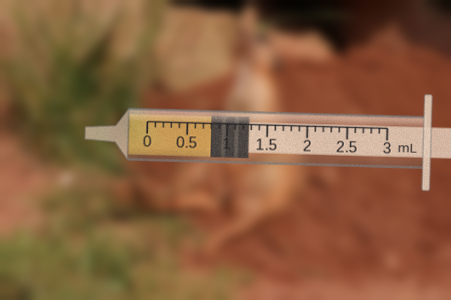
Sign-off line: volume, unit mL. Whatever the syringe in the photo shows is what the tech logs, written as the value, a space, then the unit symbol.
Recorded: 0.8 mL
